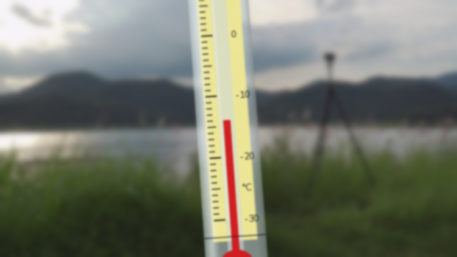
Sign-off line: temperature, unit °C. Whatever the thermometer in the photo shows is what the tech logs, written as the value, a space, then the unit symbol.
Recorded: -14 °C
